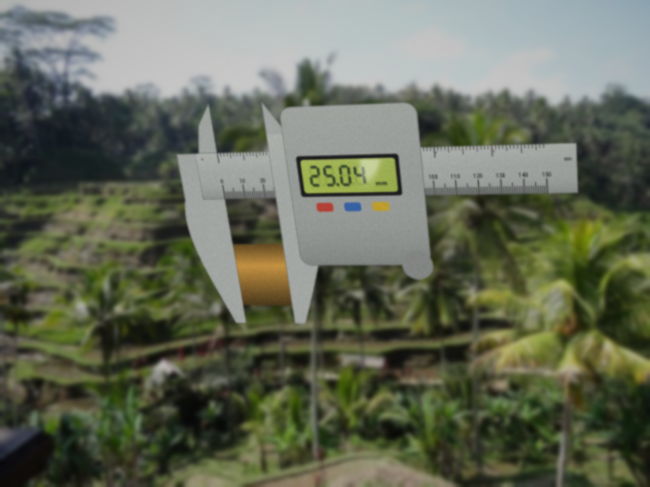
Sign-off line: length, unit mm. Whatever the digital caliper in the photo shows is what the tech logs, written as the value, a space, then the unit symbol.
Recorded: 25.04 mm
